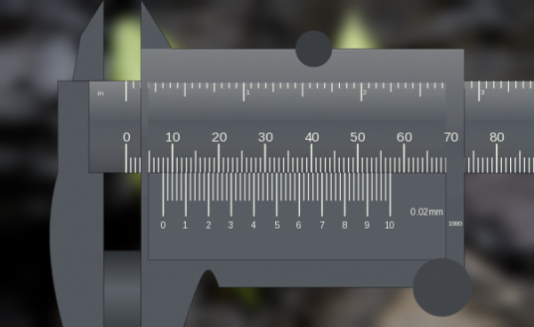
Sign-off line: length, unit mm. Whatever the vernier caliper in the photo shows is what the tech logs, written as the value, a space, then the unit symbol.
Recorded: 8.0 mm
